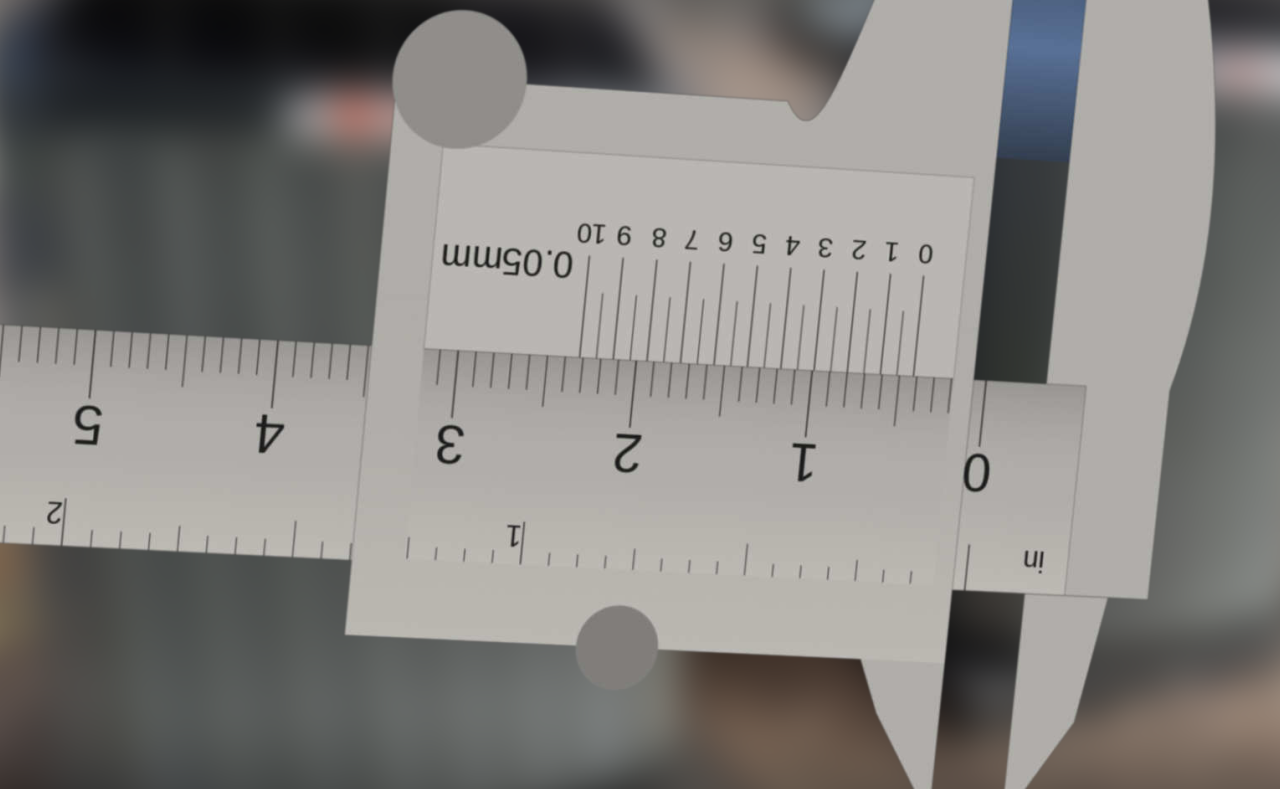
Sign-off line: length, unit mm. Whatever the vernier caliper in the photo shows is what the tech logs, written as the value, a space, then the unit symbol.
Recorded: 4.2 mm
